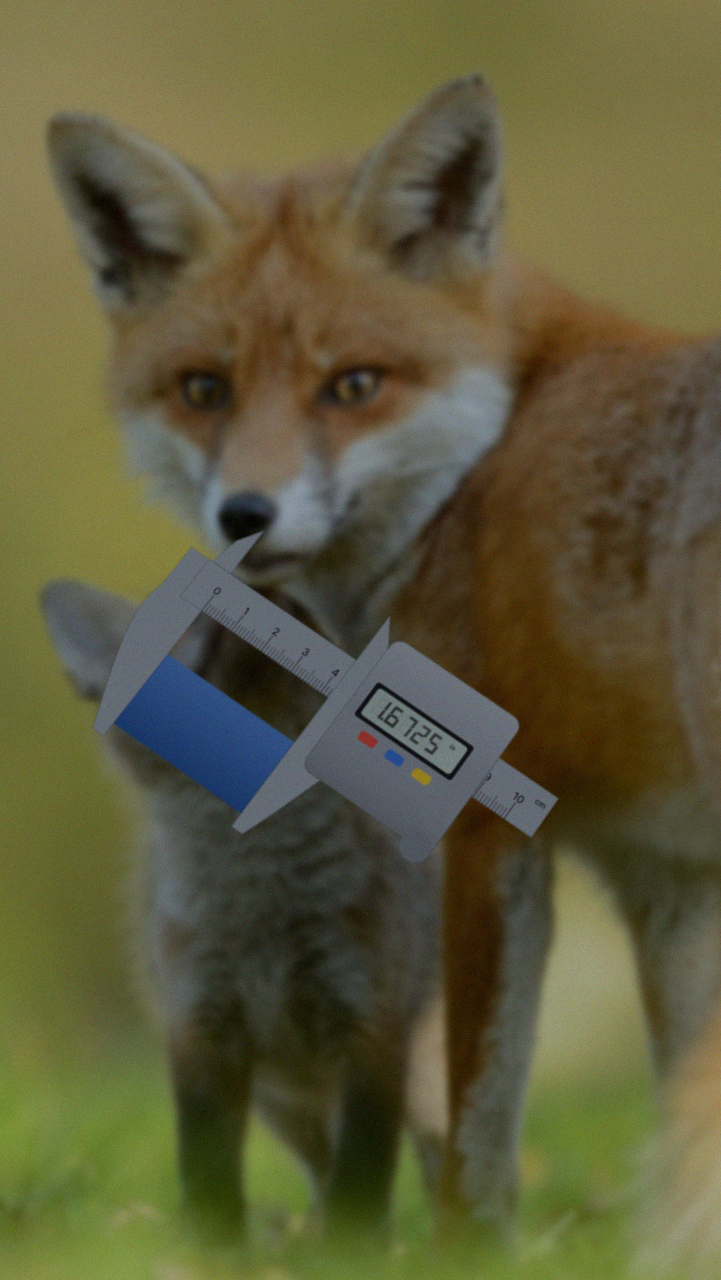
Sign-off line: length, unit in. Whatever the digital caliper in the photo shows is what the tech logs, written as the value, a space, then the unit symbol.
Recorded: 1.6725 in
